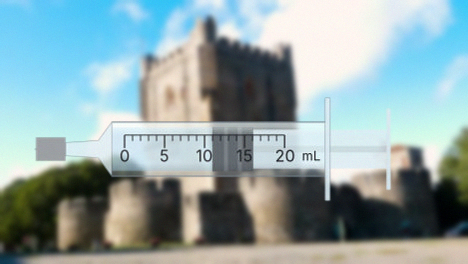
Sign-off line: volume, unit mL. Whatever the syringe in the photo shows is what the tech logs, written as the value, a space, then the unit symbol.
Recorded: 11 mL
